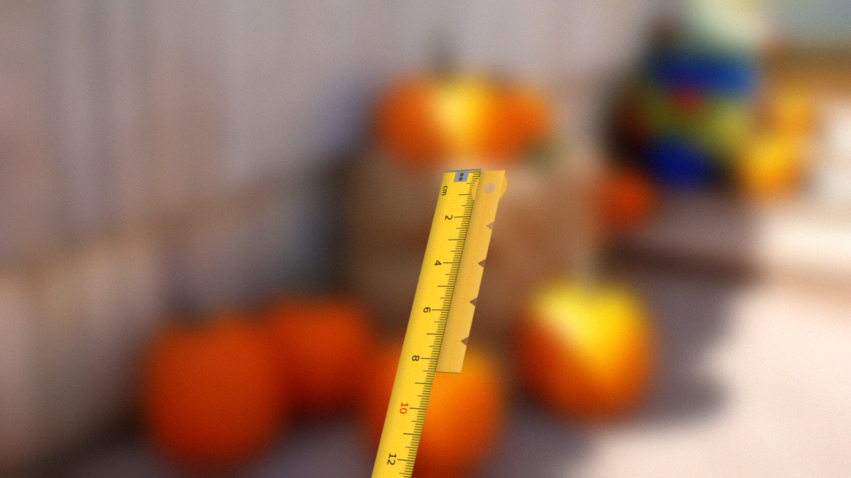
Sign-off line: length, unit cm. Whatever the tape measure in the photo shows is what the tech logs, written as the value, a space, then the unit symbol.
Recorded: 8.5 cm
